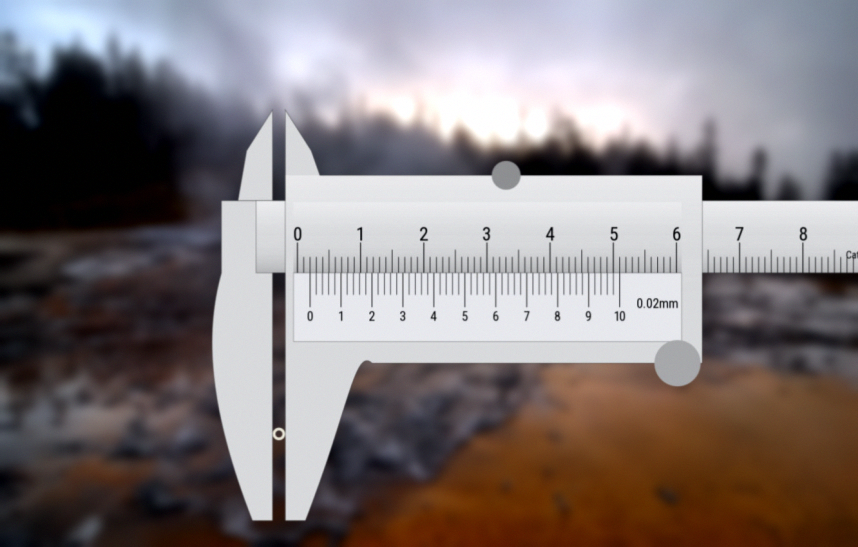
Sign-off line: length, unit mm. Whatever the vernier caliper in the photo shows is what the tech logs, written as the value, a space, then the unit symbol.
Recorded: 2.0 mm
